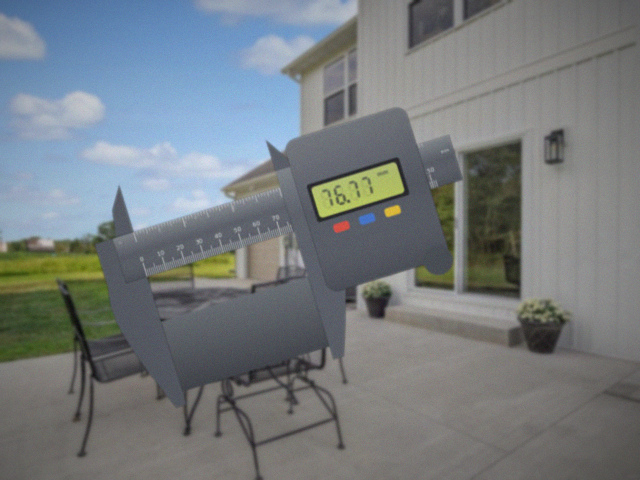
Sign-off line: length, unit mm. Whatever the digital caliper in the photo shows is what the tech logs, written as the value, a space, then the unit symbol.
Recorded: 76.77 mm
